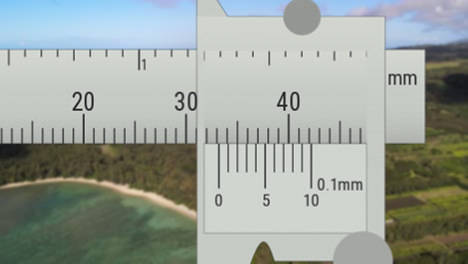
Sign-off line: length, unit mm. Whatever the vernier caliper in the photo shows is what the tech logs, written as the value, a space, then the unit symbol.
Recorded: 33.2 mm
